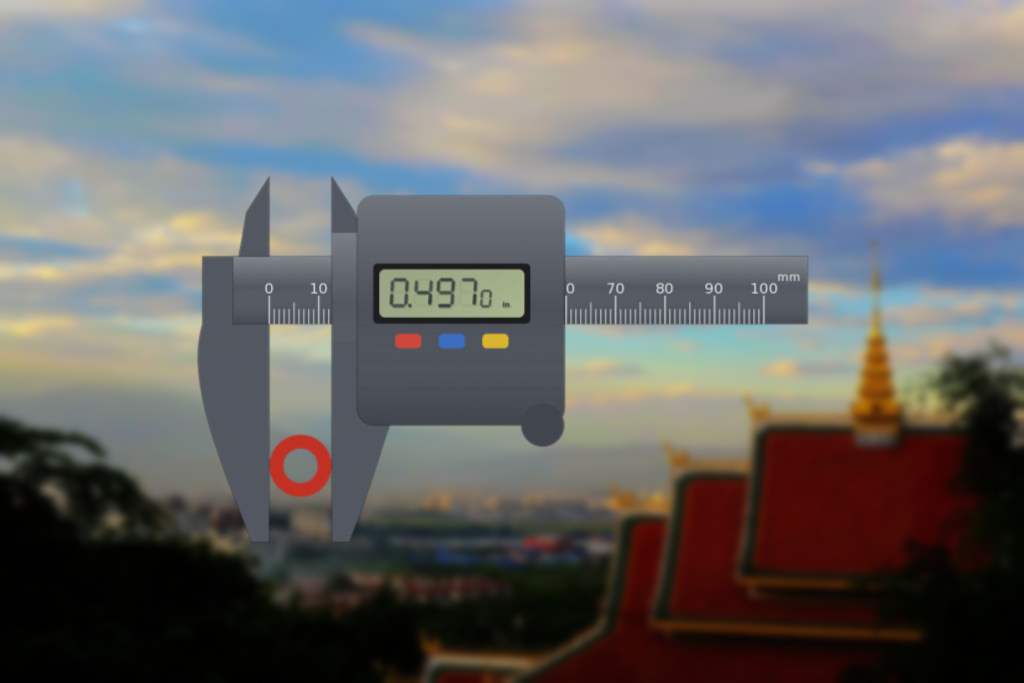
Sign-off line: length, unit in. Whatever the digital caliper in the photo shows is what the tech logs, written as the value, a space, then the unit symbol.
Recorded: 0.4970 in
